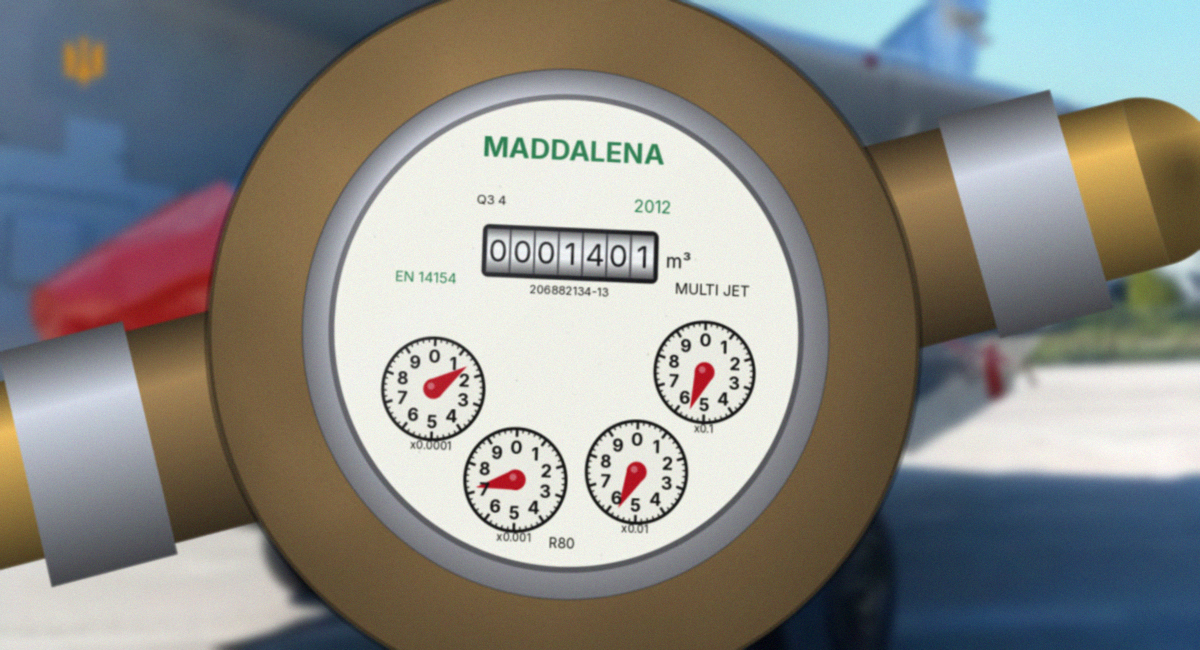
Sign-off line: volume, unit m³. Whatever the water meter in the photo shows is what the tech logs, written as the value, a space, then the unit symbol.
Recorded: 1401.5571 m³
